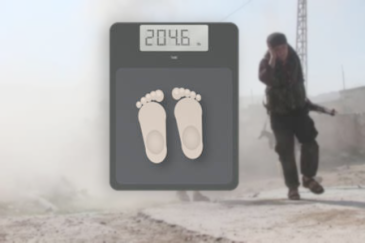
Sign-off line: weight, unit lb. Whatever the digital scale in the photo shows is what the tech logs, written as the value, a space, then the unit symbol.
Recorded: 204.6 lb
